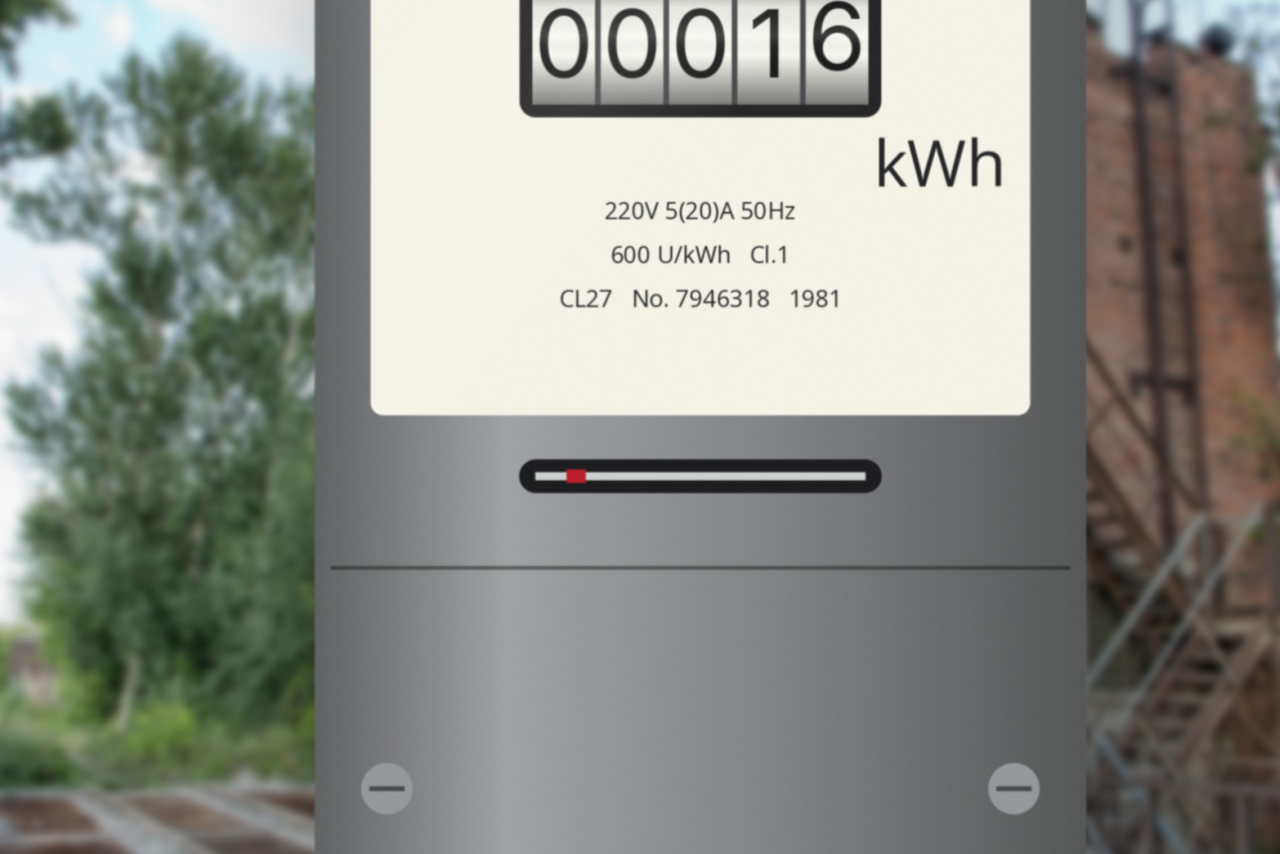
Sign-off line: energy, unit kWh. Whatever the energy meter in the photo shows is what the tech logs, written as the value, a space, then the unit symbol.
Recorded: 16 kWh
